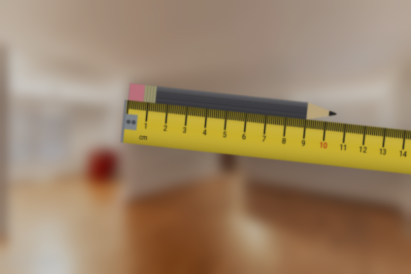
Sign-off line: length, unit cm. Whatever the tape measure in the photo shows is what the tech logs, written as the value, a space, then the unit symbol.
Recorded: 10.5 cm
